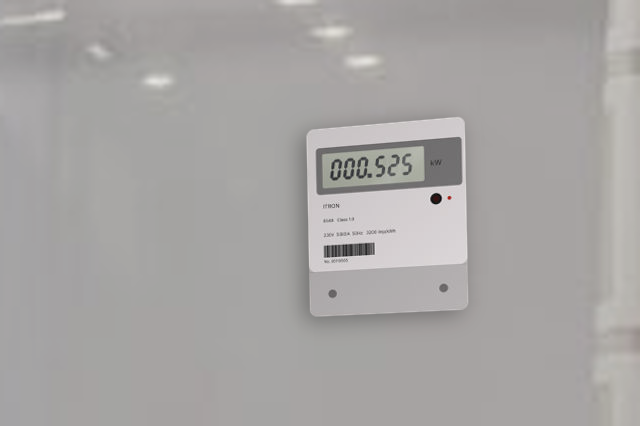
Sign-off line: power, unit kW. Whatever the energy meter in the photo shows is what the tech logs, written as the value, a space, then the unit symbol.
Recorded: 0.525 kW
